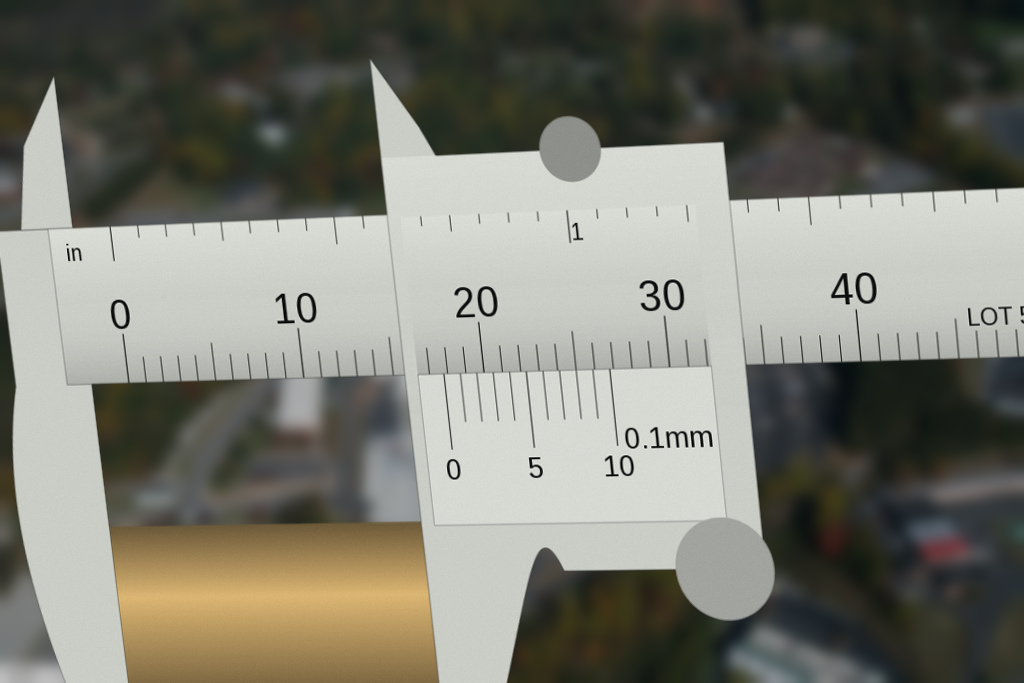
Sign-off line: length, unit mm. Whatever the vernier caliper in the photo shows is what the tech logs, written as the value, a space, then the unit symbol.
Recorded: 17.8 mm
